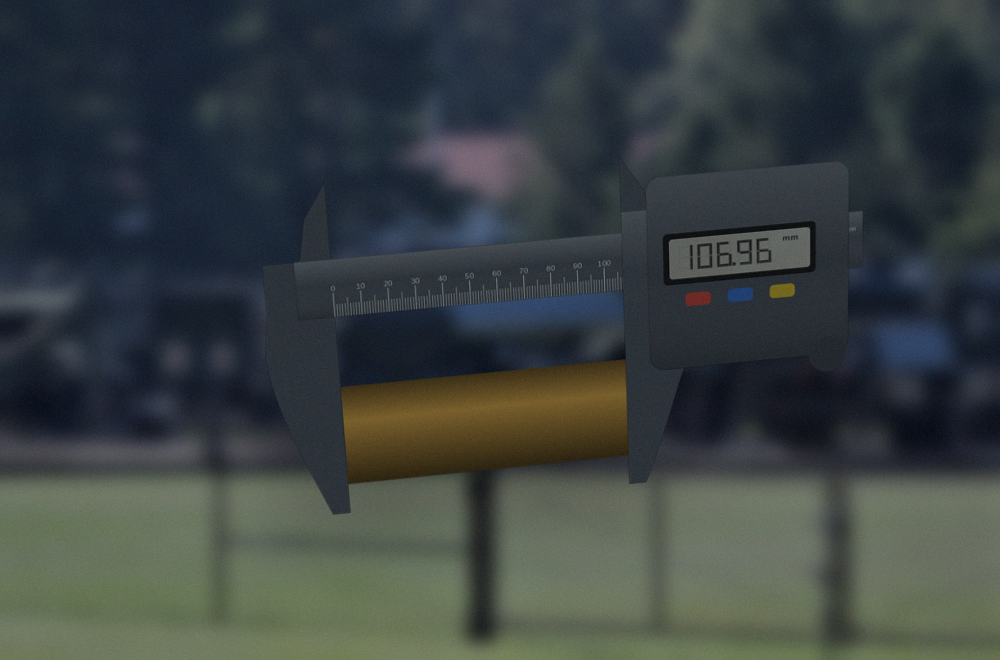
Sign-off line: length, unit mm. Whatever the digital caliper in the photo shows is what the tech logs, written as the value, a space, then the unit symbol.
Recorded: 106.96 mm
